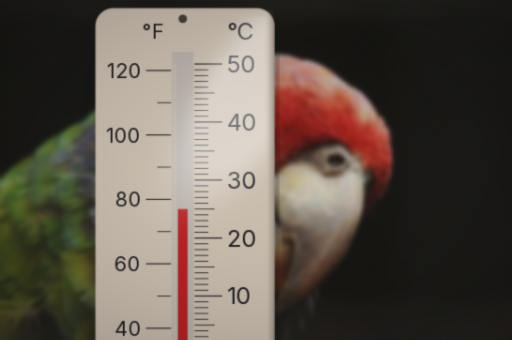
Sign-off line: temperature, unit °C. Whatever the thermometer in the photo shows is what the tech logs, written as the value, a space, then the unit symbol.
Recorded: 25 °C
